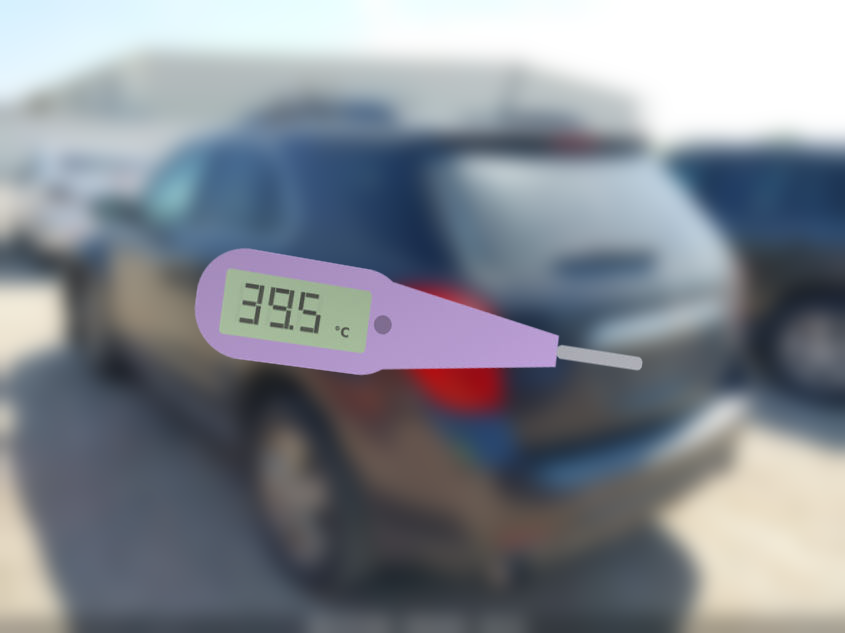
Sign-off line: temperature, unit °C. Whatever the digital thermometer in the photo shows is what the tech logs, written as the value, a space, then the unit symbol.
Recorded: 39.5 °C
